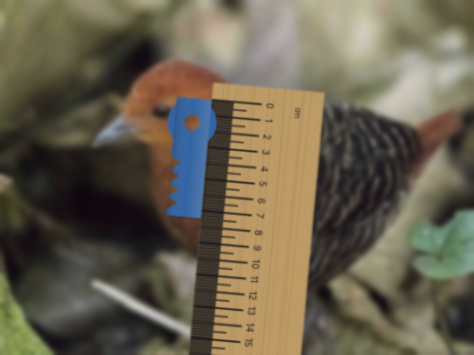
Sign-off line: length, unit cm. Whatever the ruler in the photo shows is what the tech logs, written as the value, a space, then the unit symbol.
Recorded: 7.5 cm
